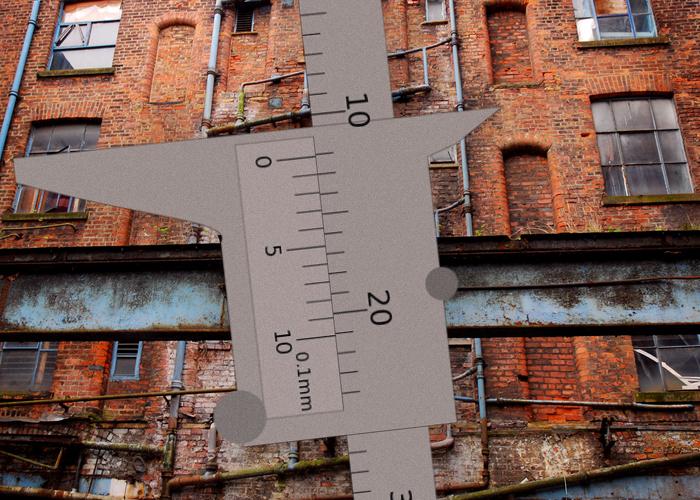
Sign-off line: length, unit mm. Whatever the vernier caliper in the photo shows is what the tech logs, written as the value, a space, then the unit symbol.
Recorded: 12.1 mm
